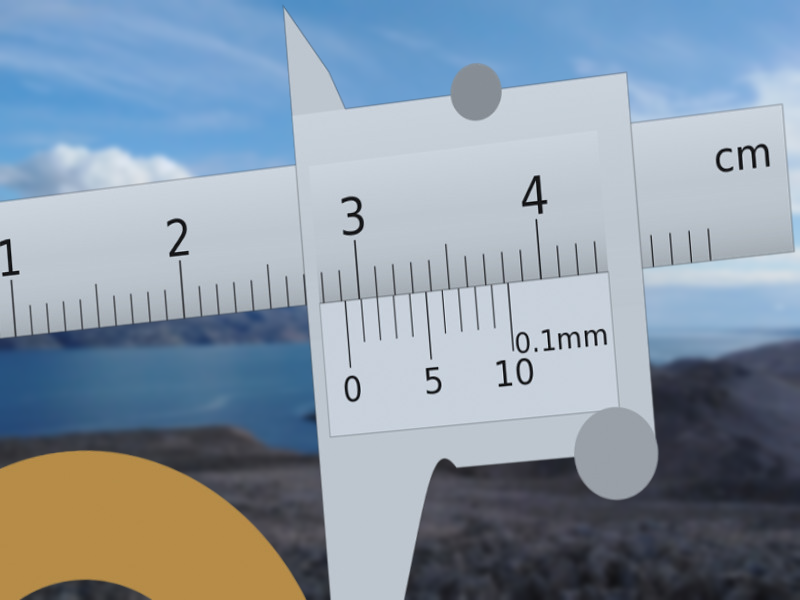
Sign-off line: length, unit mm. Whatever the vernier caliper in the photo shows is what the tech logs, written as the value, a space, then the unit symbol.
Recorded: 29.2 mm
